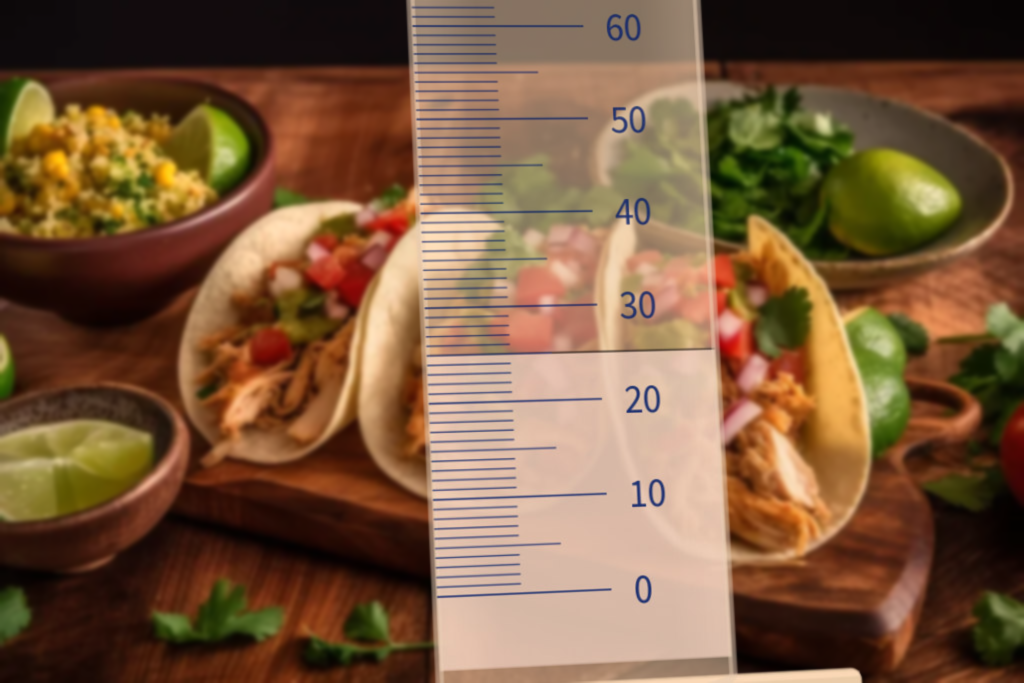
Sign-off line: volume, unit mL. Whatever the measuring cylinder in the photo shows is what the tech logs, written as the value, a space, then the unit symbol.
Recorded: 25 mL
